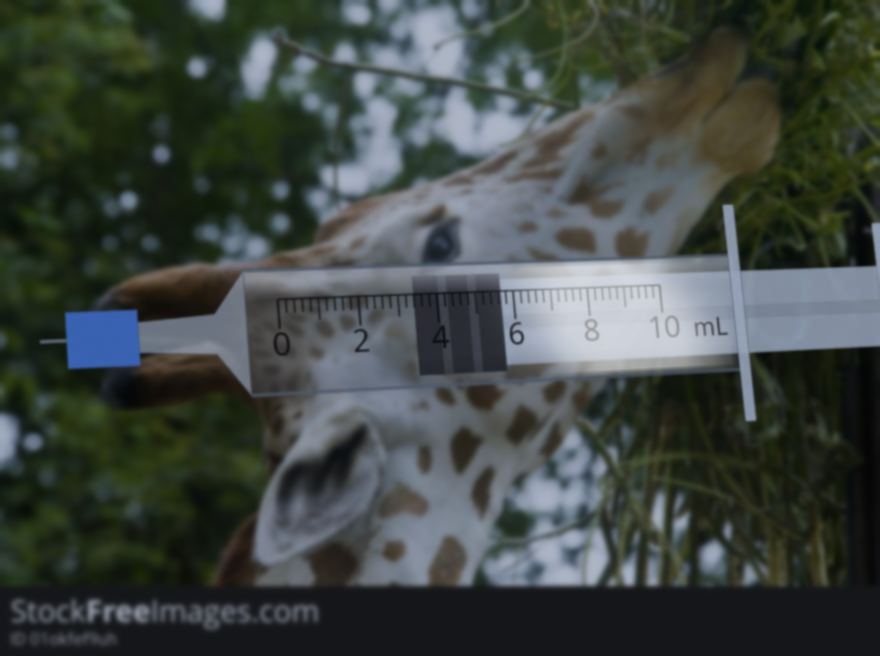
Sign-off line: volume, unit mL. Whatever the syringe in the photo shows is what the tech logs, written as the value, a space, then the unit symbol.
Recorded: 3.4 mL
